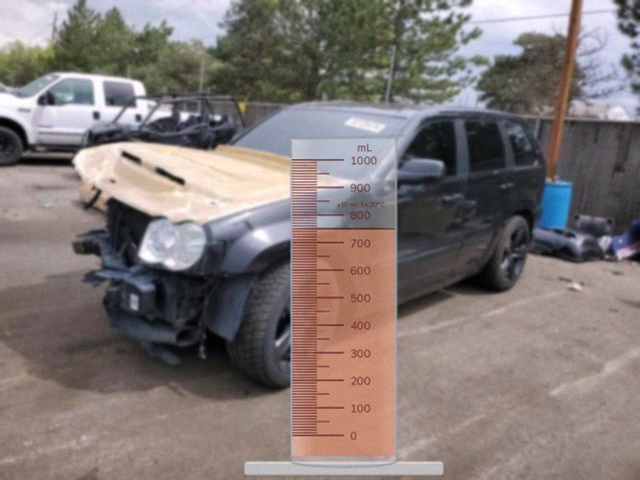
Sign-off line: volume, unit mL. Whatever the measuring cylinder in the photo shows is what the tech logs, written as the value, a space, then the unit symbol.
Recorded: 750 mL
